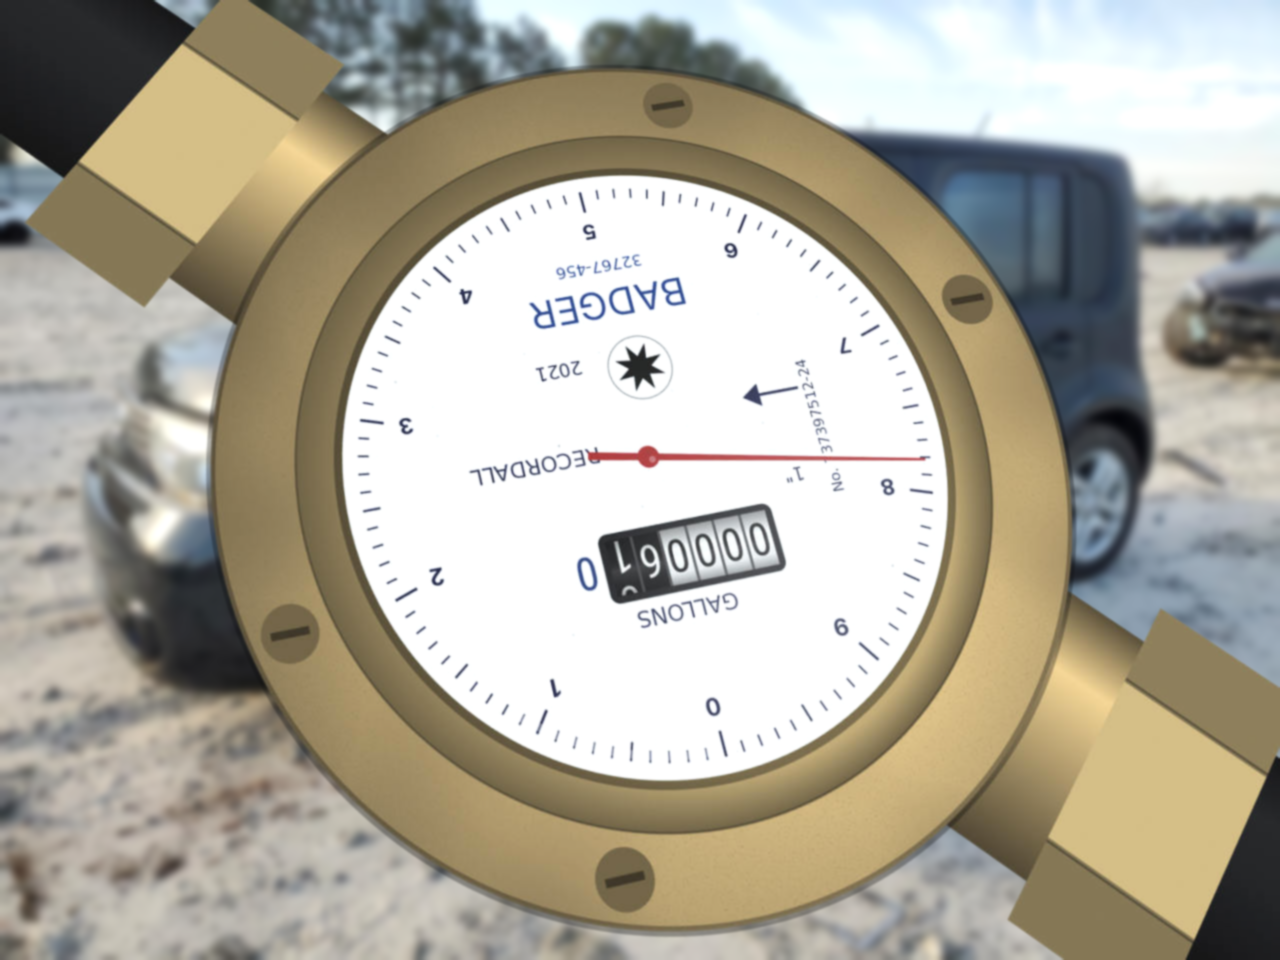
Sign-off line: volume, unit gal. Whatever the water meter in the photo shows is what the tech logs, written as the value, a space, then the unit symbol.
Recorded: 607.8 gal
